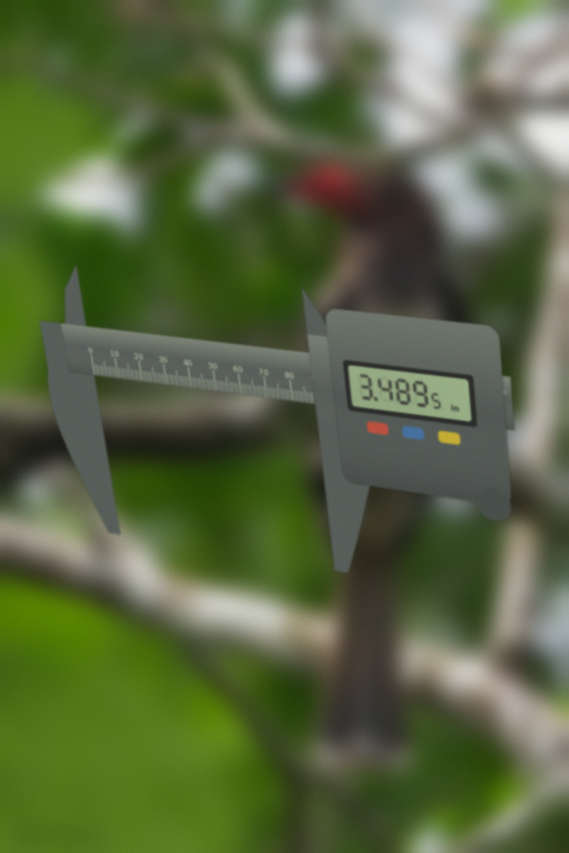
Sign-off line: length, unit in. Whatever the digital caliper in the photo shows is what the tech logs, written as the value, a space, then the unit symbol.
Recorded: 3.4895 in
